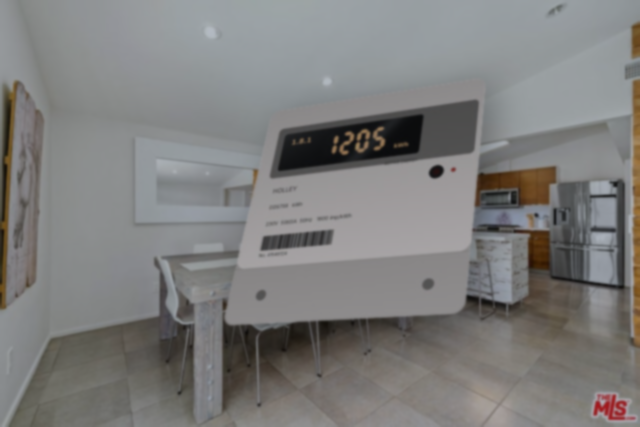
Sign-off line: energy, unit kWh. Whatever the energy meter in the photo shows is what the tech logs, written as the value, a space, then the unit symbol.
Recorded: 1205 kWh
